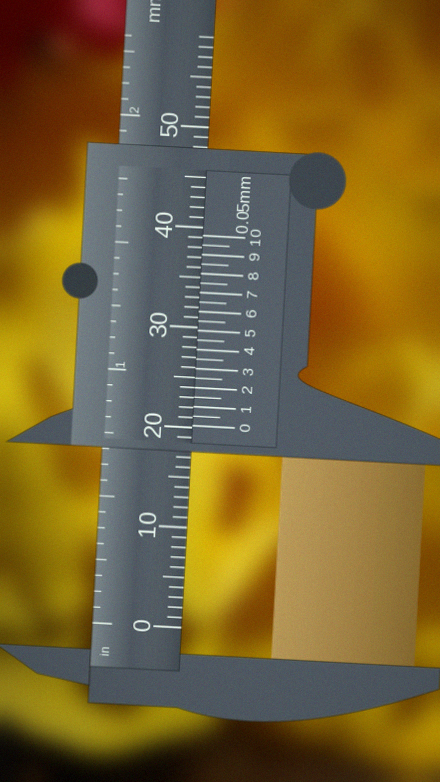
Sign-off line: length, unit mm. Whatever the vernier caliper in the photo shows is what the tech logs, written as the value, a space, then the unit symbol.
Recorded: 20.2 mm
